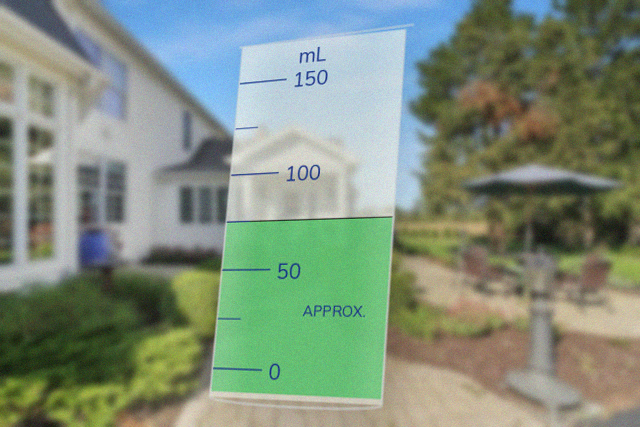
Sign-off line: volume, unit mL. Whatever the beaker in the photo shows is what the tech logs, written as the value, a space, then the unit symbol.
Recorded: 75 mL
